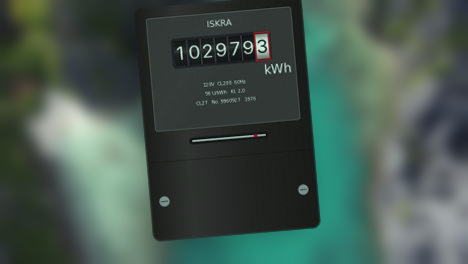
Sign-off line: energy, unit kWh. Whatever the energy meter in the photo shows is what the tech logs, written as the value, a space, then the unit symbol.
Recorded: 102979.3 kWh
